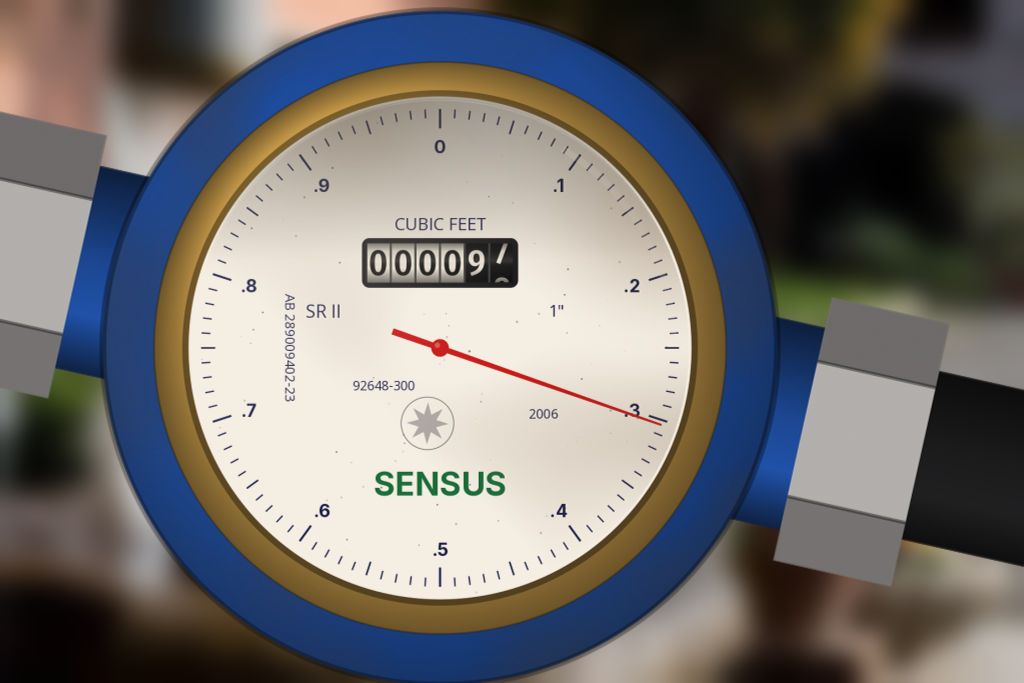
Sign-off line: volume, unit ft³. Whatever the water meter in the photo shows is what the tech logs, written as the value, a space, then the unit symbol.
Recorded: 97.30 ft³
